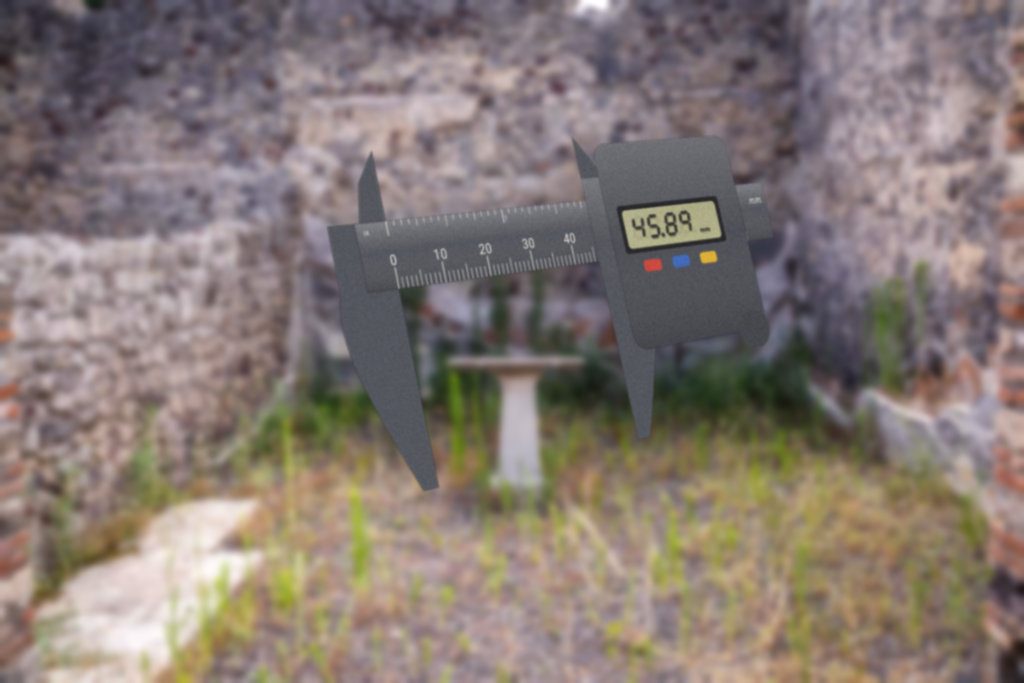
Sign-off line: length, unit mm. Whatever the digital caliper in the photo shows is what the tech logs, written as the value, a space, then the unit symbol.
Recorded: 45.89 mm
